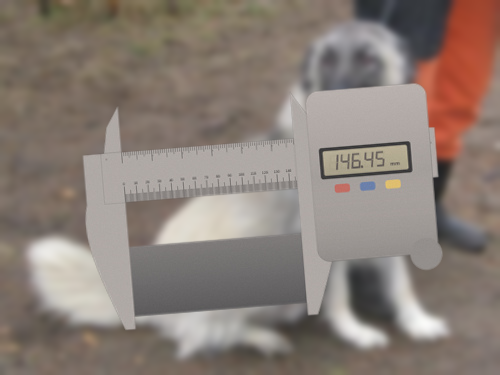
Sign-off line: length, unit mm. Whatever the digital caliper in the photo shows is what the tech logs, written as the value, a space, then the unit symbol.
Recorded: 146.45 mm
